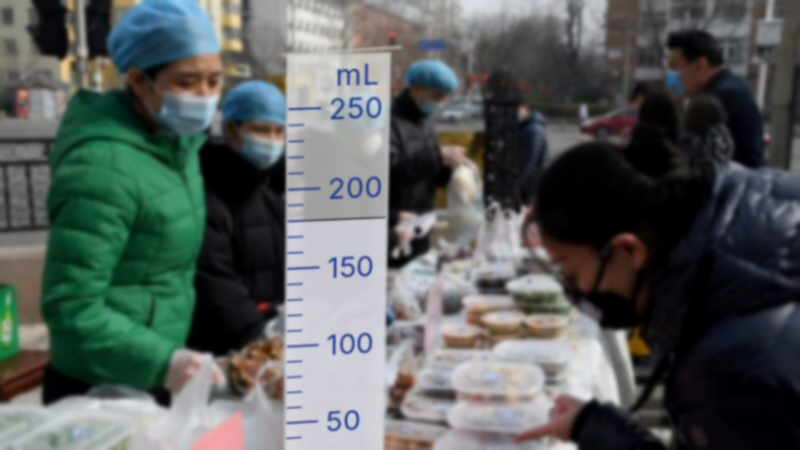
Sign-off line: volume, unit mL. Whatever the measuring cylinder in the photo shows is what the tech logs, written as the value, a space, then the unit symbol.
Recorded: 180 mL
